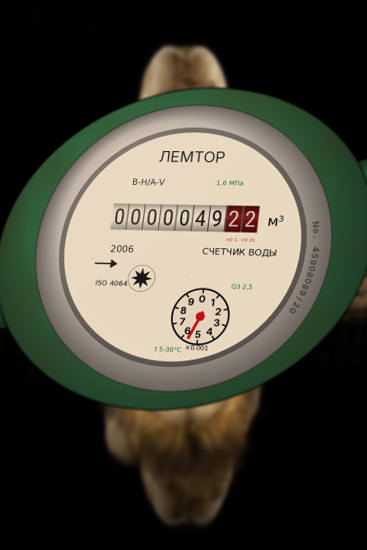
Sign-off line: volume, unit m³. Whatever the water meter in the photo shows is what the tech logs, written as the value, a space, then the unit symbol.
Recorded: 49.225 m³
